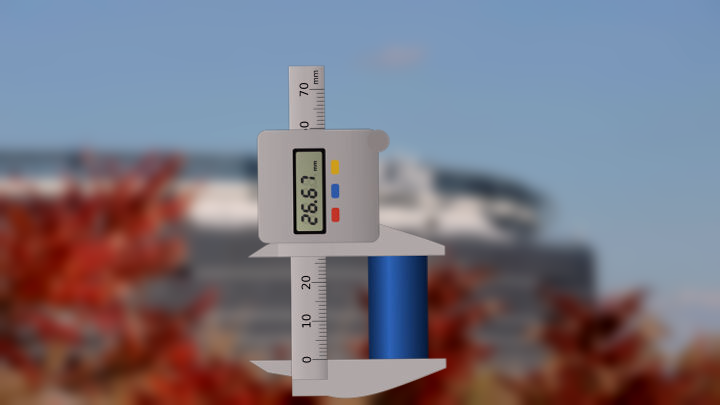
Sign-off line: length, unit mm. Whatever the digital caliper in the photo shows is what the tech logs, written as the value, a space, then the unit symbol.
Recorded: 26.67 mm
